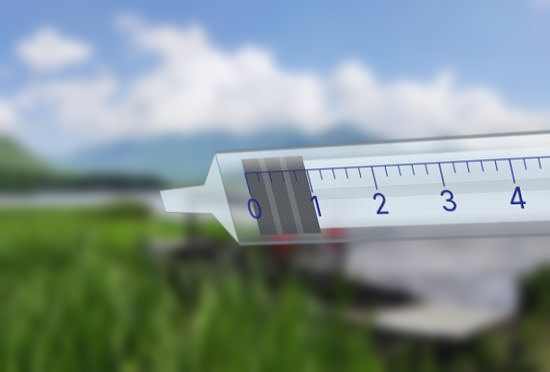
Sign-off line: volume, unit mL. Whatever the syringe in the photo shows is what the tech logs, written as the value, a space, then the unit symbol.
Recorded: 0 mL
